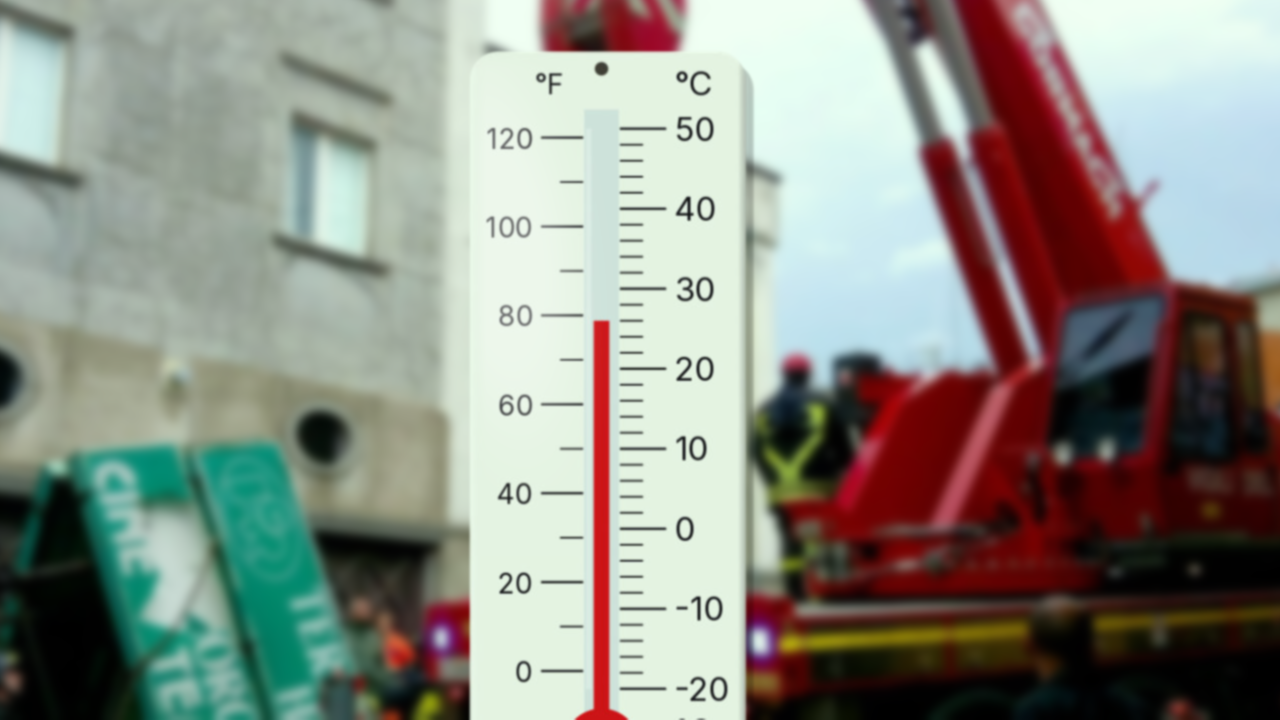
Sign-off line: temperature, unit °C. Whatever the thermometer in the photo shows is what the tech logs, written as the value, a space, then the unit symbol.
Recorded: 26 °C
